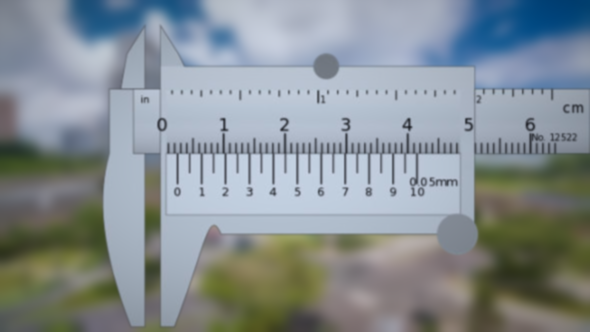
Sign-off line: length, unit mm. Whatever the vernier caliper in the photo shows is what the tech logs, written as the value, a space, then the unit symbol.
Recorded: 2.5 mm
